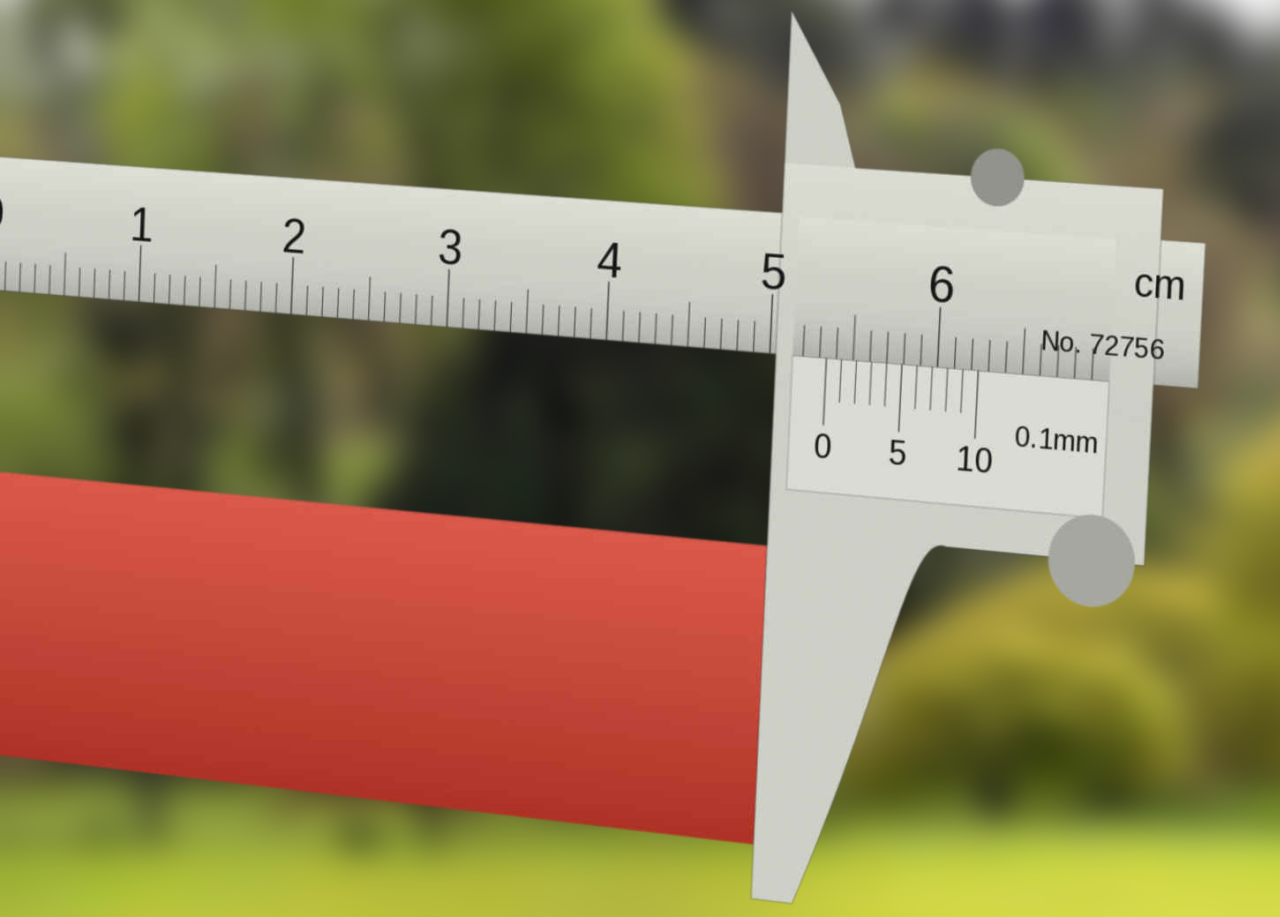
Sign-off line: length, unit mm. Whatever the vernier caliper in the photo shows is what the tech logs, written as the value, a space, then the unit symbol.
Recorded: 53.4 mm
